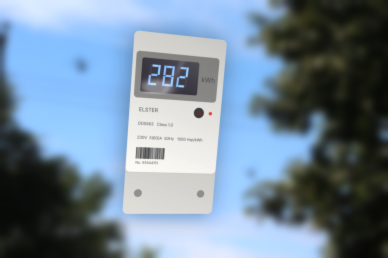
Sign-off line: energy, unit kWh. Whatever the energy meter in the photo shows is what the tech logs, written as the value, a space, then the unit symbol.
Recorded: 282 kWh
